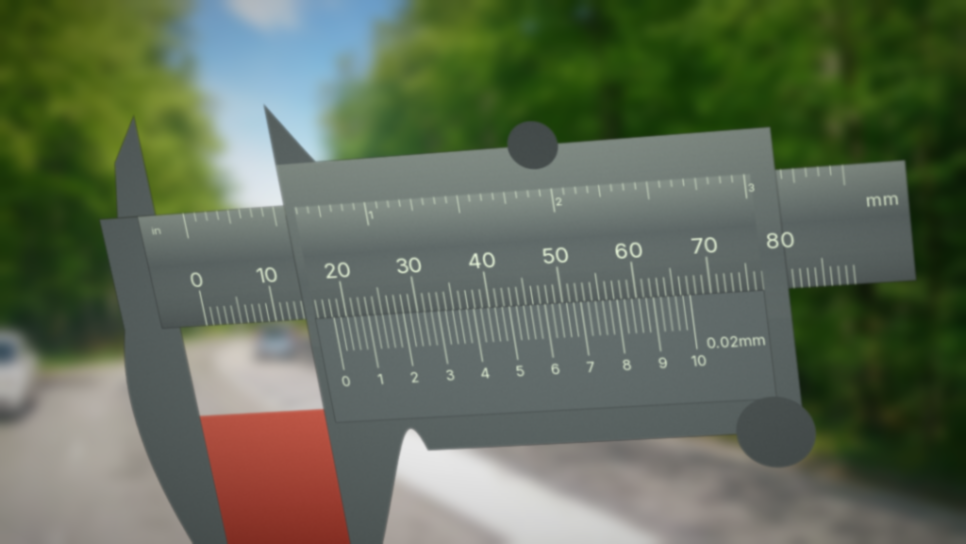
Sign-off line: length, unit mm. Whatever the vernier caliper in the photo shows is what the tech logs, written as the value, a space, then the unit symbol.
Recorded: 18.2 mm
